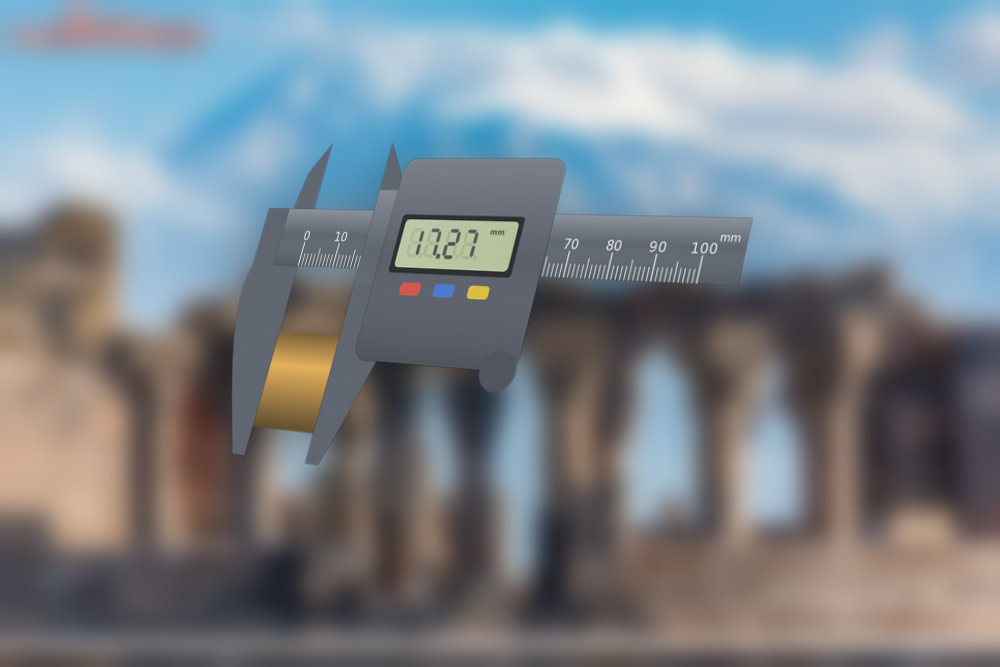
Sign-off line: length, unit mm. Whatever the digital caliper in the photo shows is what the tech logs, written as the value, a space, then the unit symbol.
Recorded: 17.27 mm
